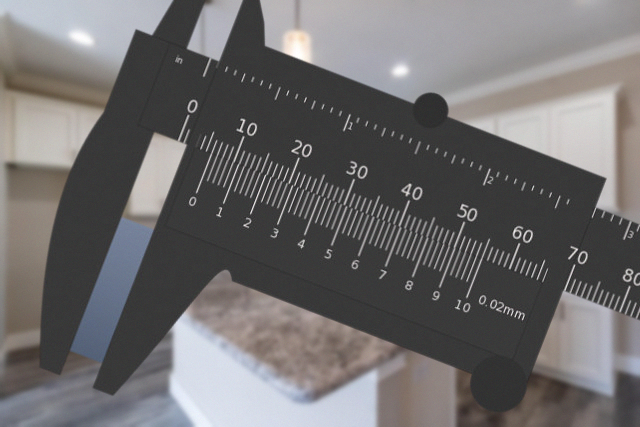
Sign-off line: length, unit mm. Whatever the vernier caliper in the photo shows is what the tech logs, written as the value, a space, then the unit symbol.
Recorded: 6.0 mm
